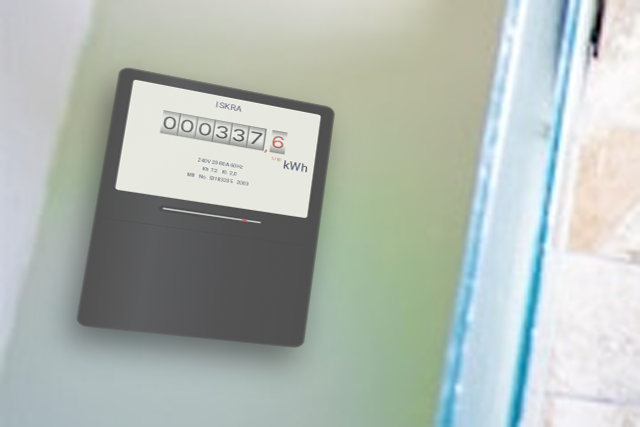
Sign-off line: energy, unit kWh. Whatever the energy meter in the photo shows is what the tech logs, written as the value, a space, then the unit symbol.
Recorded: 337.6 kWh
